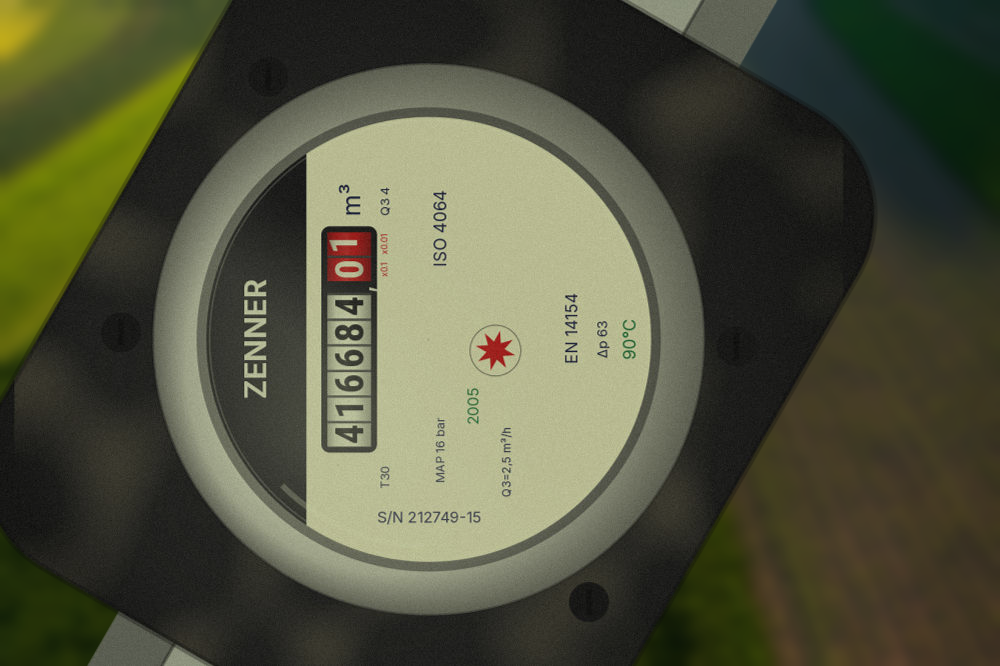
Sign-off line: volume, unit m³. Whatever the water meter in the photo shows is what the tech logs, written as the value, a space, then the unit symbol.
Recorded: 416684.01 m³
